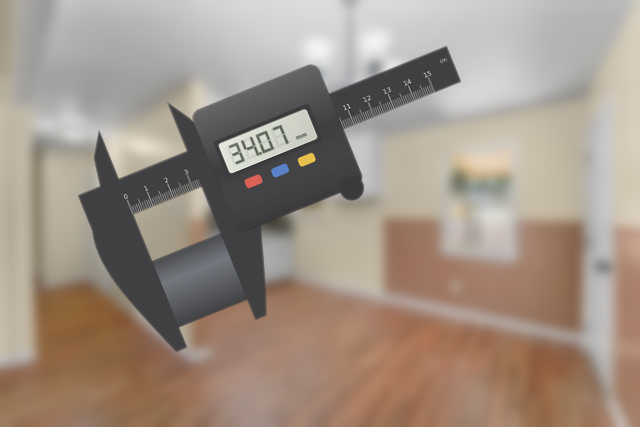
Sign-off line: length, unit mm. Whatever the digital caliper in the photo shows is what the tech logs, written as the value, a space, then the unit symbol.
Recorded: 34.07 mm
